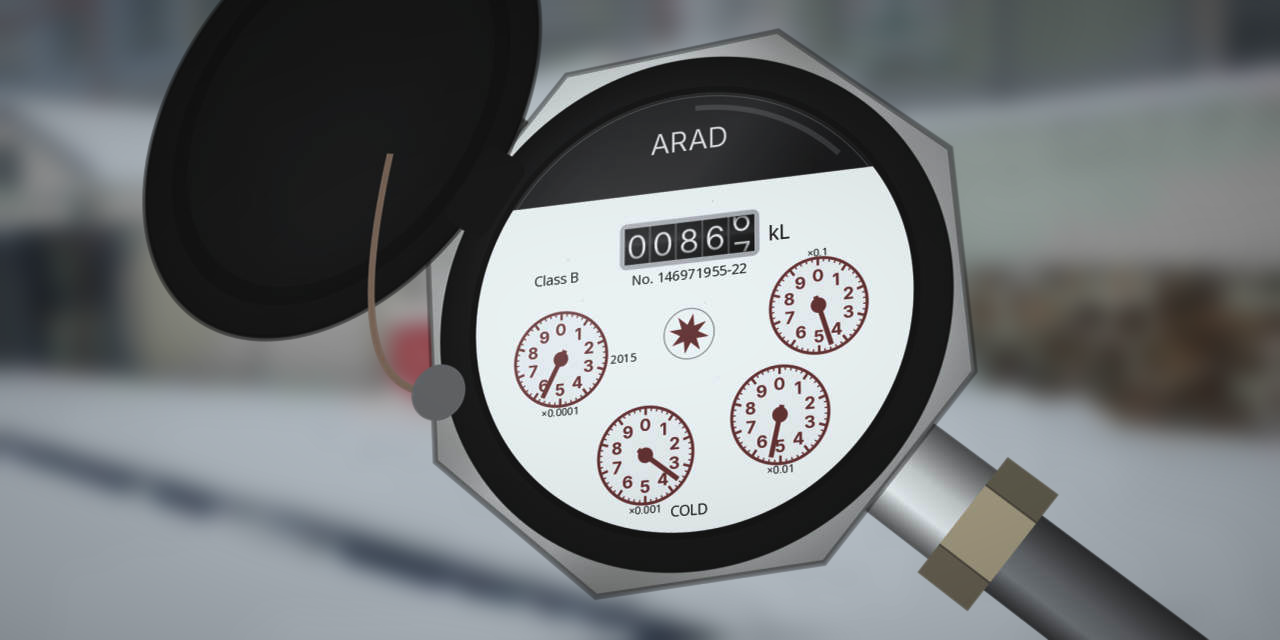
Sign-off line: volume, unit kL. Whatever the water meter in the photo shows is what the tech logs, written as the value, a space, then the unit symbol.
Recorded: 866.4535 kL
